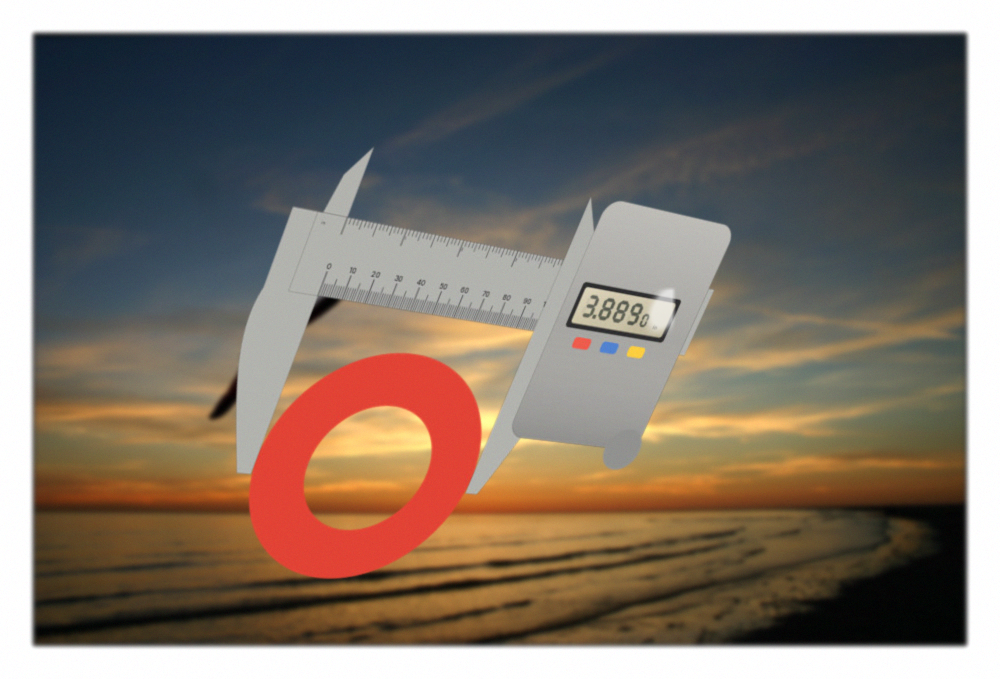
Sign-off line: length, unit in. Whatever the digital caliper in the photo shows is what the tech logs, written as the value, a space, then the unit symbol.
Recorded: 3.8890 in
